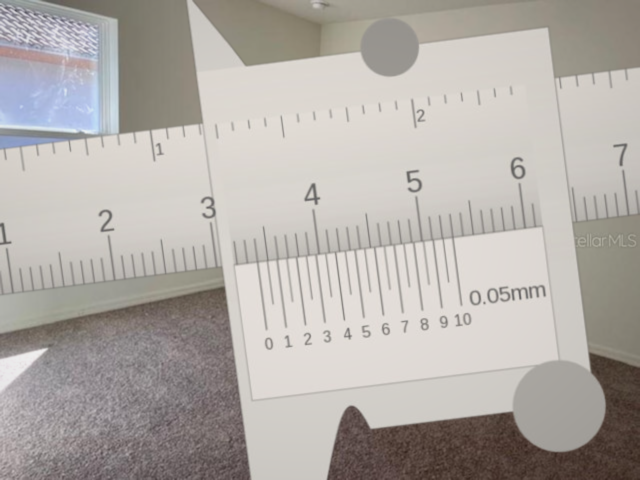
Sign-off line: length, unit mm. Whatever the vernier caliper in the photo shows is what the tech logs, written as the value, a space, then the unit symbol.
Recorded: 34.0 mm
